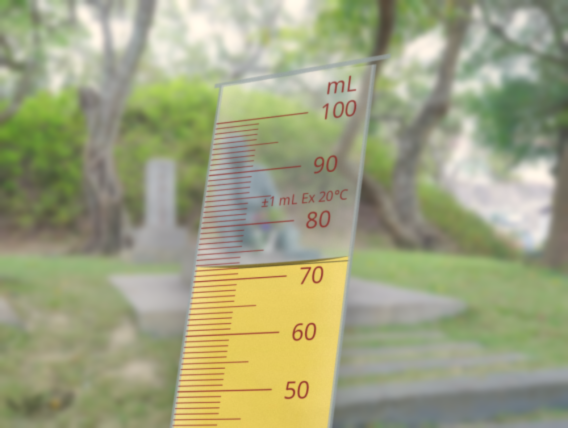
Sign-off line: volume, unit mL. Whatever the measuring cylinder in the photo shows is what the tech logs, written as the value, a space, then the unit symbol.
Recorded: 72 mL
